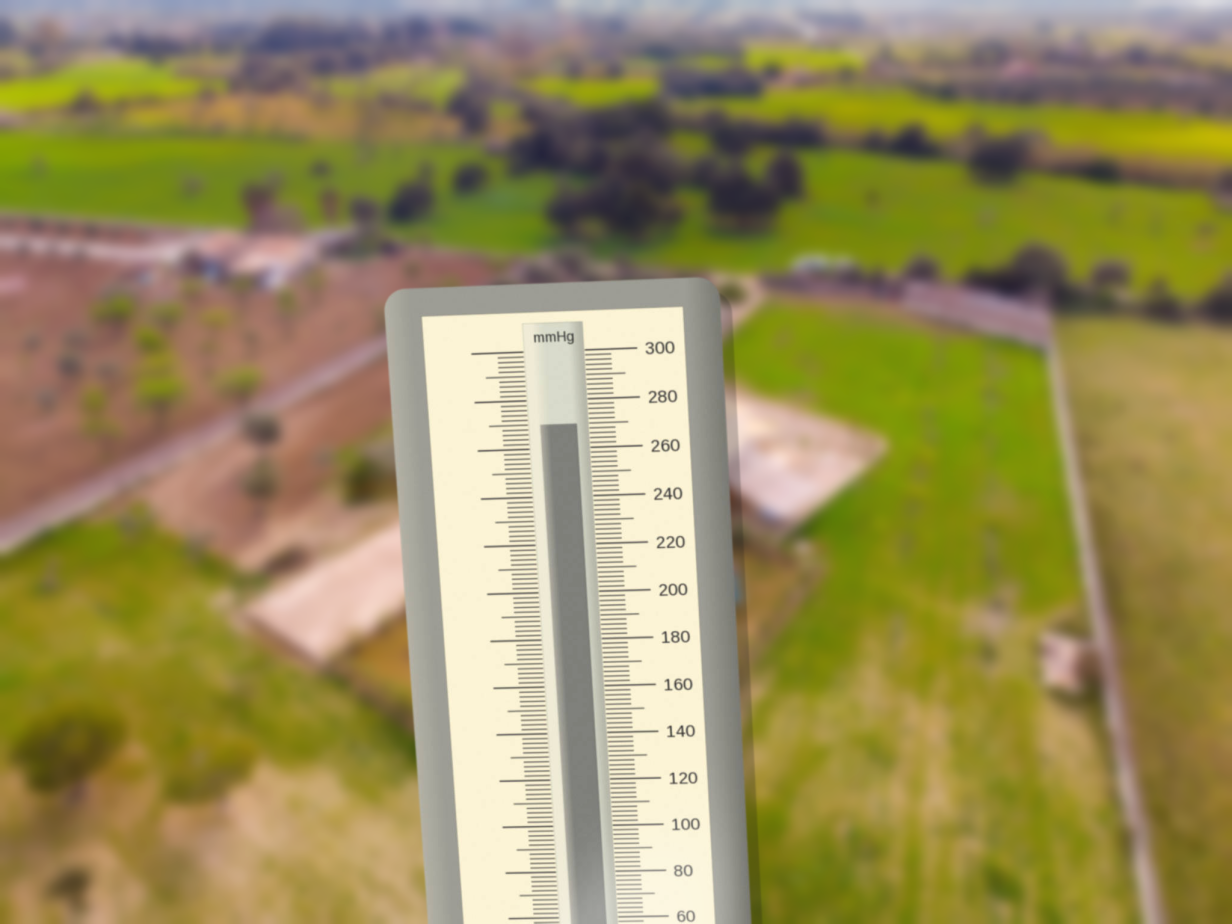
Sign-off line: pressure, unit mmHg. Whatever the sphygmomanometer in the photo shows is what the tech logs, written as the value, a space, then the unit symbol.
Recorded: 270 mmHg
